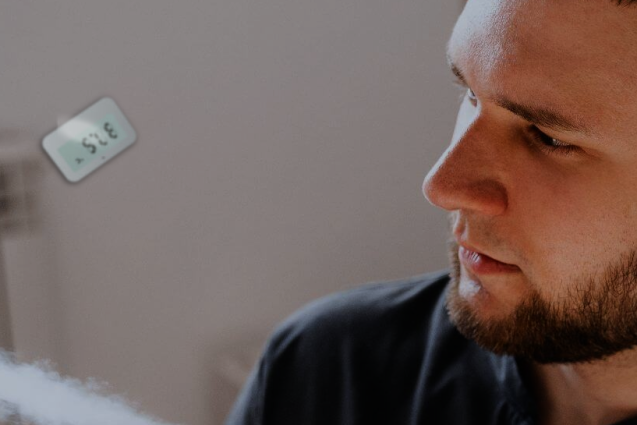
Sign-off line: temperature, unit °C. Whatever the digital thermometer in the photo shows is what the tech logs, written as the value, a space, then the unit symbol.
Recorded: 37.5 °C
